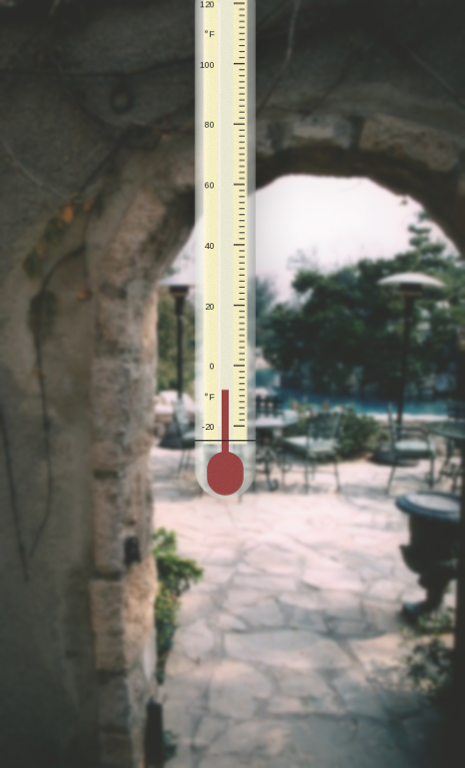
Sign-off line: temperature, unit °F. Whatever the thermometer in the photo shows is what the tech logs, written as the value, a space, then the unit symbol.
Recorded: -8 °F
